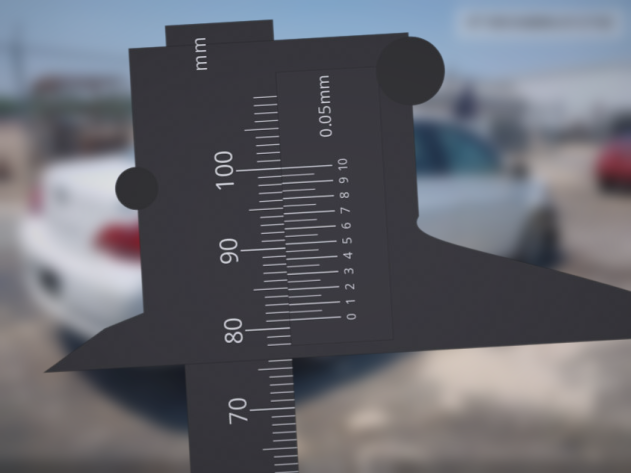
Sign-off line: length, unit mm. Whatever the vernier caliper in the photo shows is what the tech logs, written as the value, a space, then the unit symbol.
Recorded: 81.0 mm
